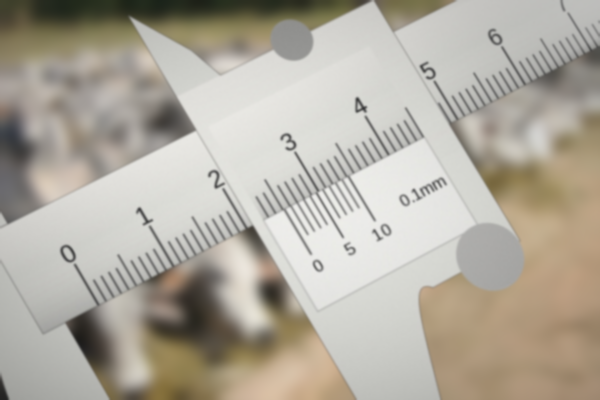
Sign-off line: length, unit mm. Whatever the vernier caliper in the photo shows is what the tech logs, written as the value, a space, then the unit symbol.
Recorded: 25.2 mm
